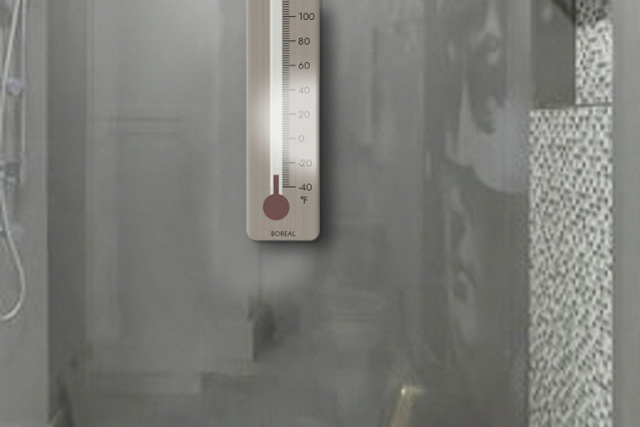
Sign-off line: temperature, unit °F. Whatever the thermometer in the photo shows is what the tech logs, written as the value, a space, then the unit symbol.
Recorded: -30 °F
